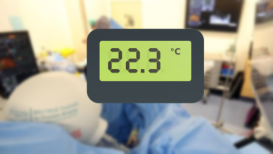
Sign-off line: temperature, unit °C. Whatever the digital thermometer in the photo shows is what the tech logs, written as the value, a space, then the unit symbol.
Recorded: 22.3 °C
